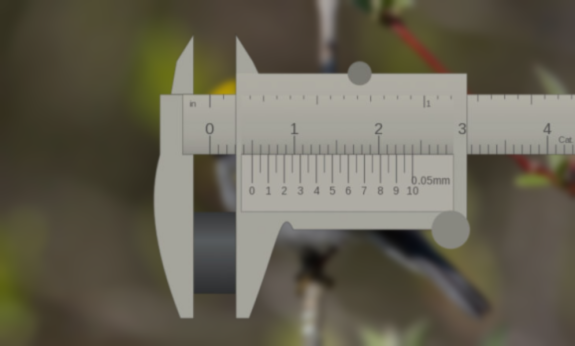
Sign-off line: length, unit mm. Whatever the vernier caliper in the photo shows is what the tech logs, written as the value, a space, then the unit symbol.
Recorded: 5.0 mm
